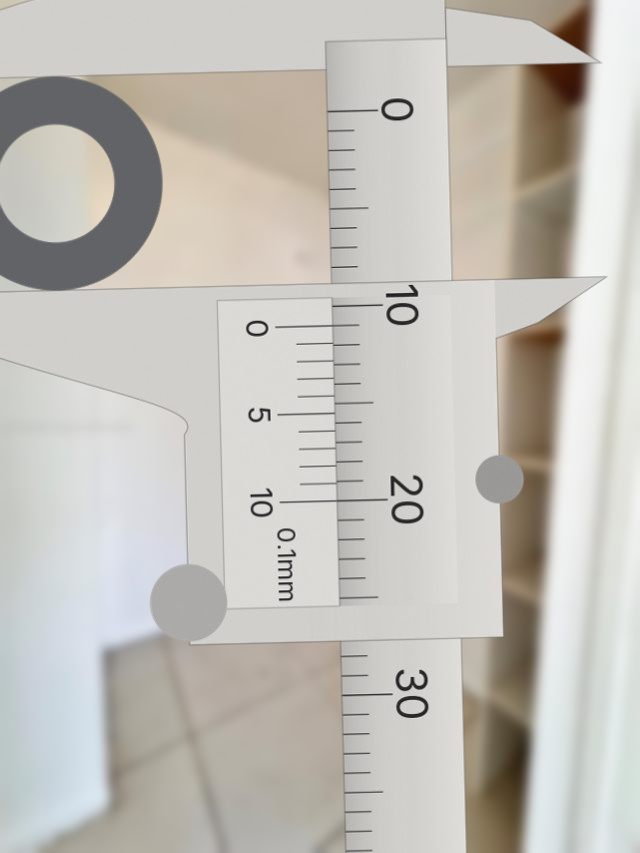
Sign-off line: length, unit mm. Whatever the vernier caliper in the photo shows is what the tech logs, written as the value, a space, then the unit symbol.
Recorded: 11.0 mm
